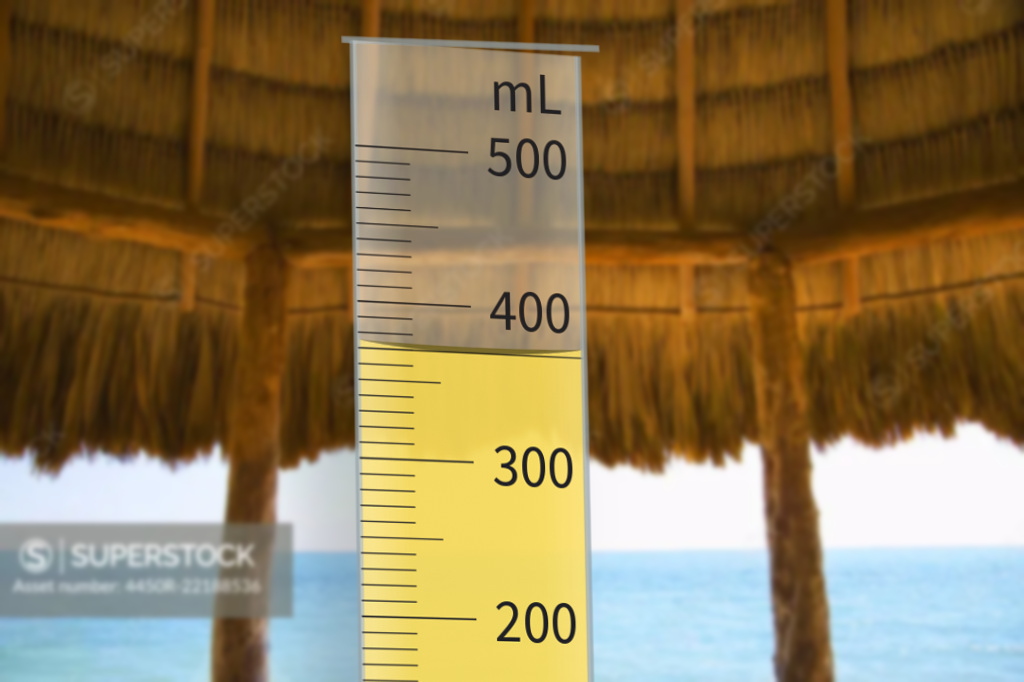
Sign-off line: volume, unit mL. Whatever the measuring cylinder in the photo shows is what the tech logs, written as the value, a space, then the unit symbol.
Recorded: 370 mL
